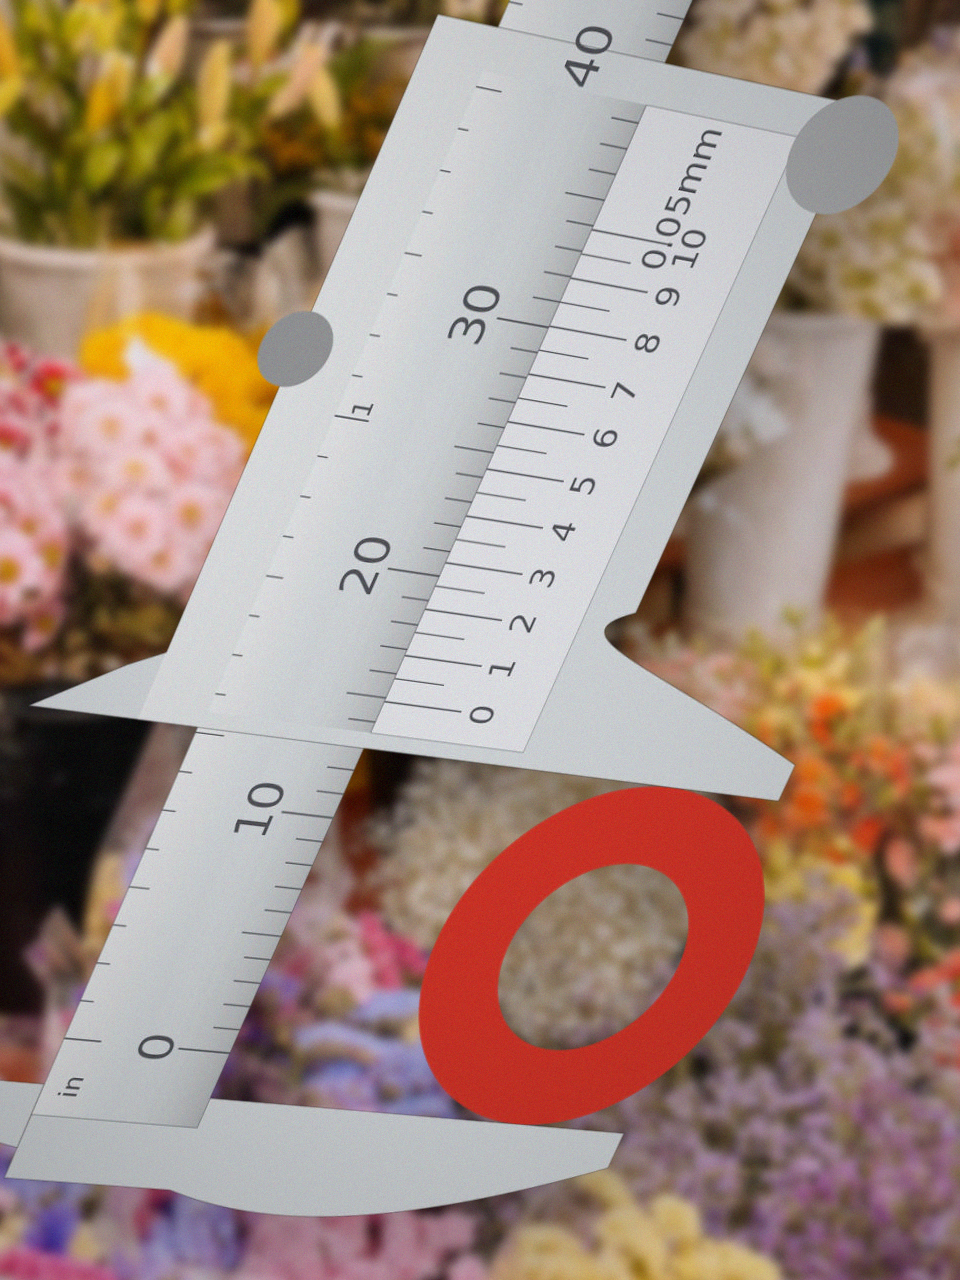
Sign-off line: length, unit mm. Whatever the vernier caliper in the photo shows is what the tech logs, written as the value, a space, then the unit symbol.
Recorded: 14.85 mm
